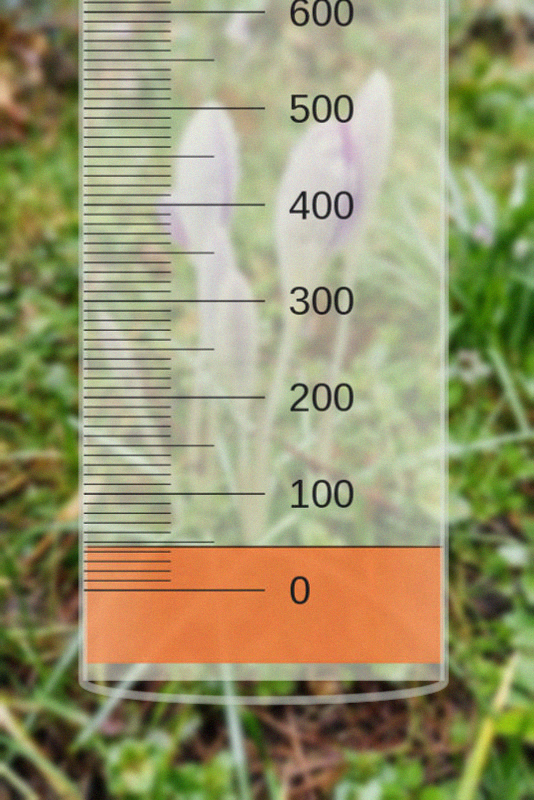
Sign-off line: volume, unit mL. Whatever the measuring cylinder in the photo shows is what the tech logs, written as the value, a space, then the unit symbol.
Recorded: 45 mL
